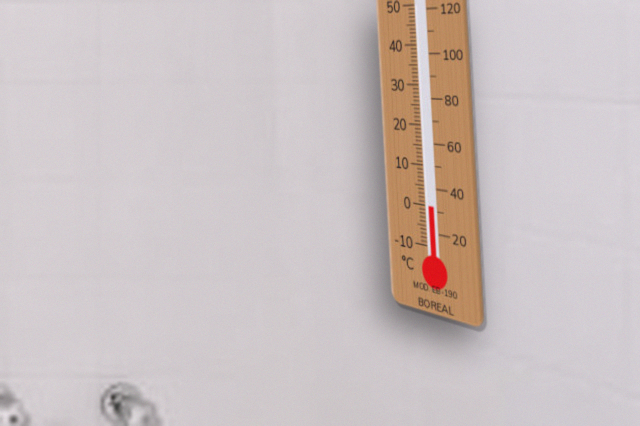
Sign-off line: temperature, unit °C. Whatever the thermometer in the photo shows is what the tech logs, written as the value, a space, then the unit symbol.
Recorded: 0 °C
